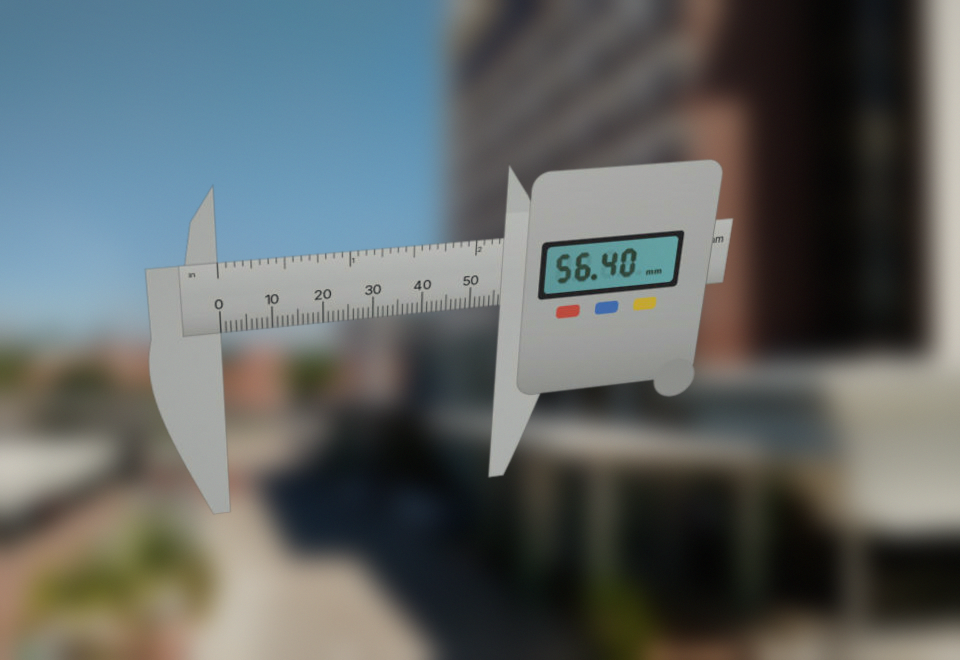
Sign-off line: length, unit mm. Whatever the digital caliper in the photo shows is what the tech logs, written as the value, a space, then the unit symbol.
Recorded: 56.40 mm
